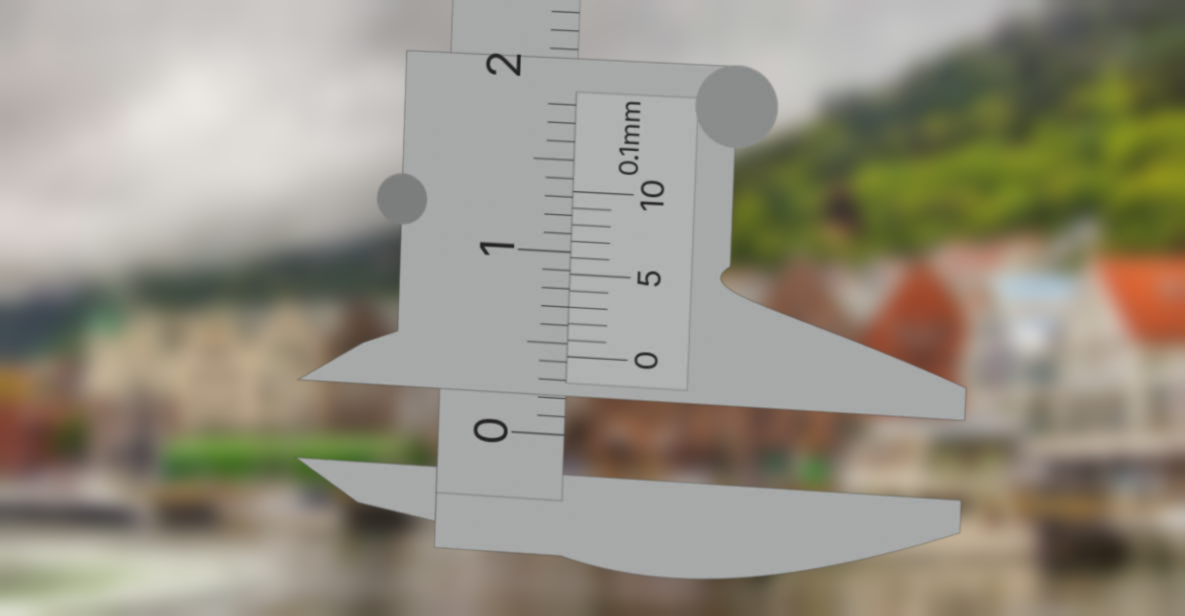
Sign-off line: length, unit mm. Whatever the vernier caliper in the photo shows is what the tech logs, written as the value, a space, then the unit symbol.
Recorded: 4.3 mm
